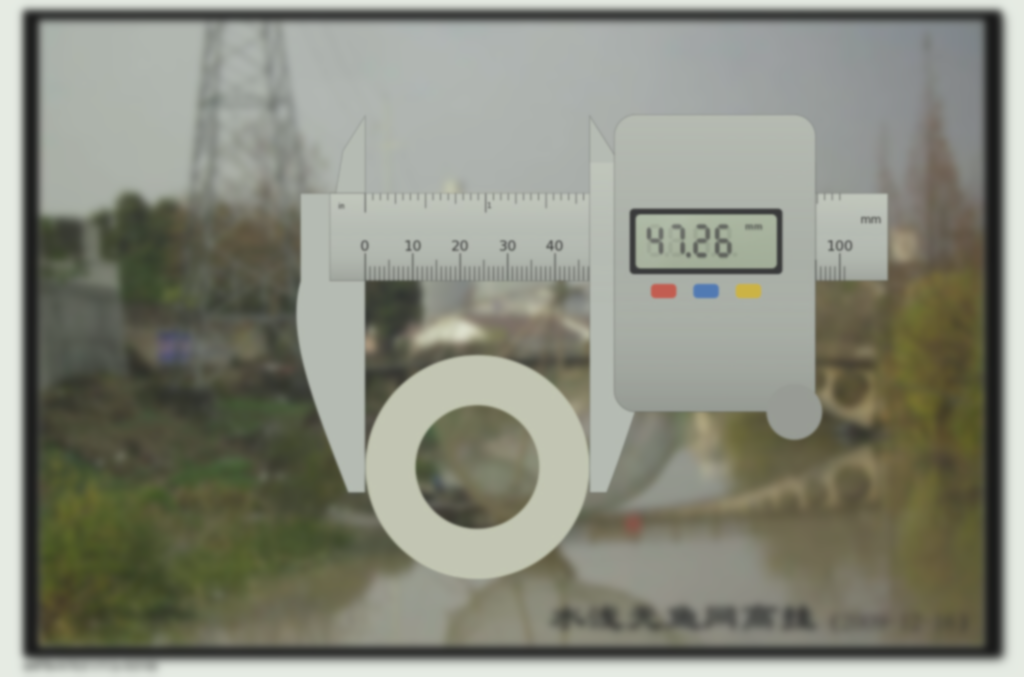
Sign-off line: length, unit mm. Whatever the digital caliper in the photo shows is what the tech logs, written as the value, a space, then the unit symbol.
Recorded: 47.26 mm
